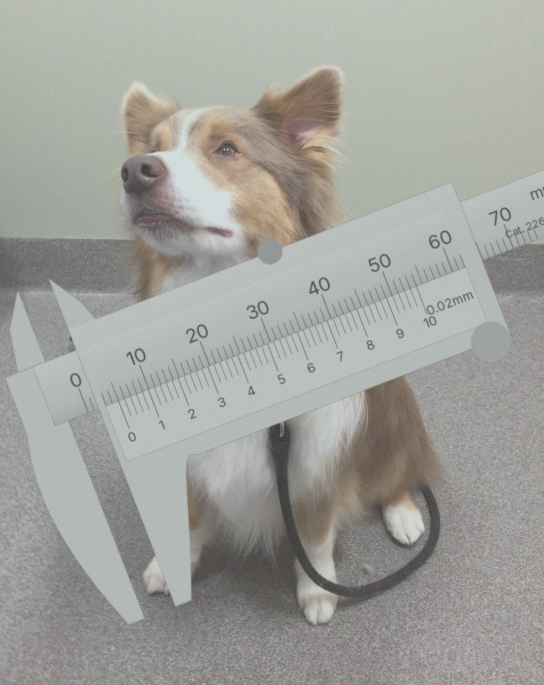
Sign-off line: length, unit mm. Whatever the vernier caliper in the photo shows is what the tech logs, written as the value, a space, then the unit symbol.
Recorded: 5.0 mm
